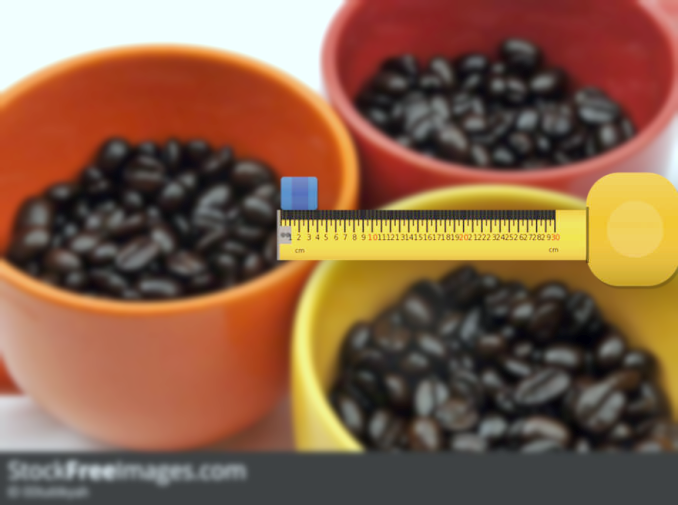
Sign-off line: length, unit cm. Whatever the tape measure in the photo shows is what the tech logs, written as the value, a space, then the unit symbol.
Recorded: 4 cm
